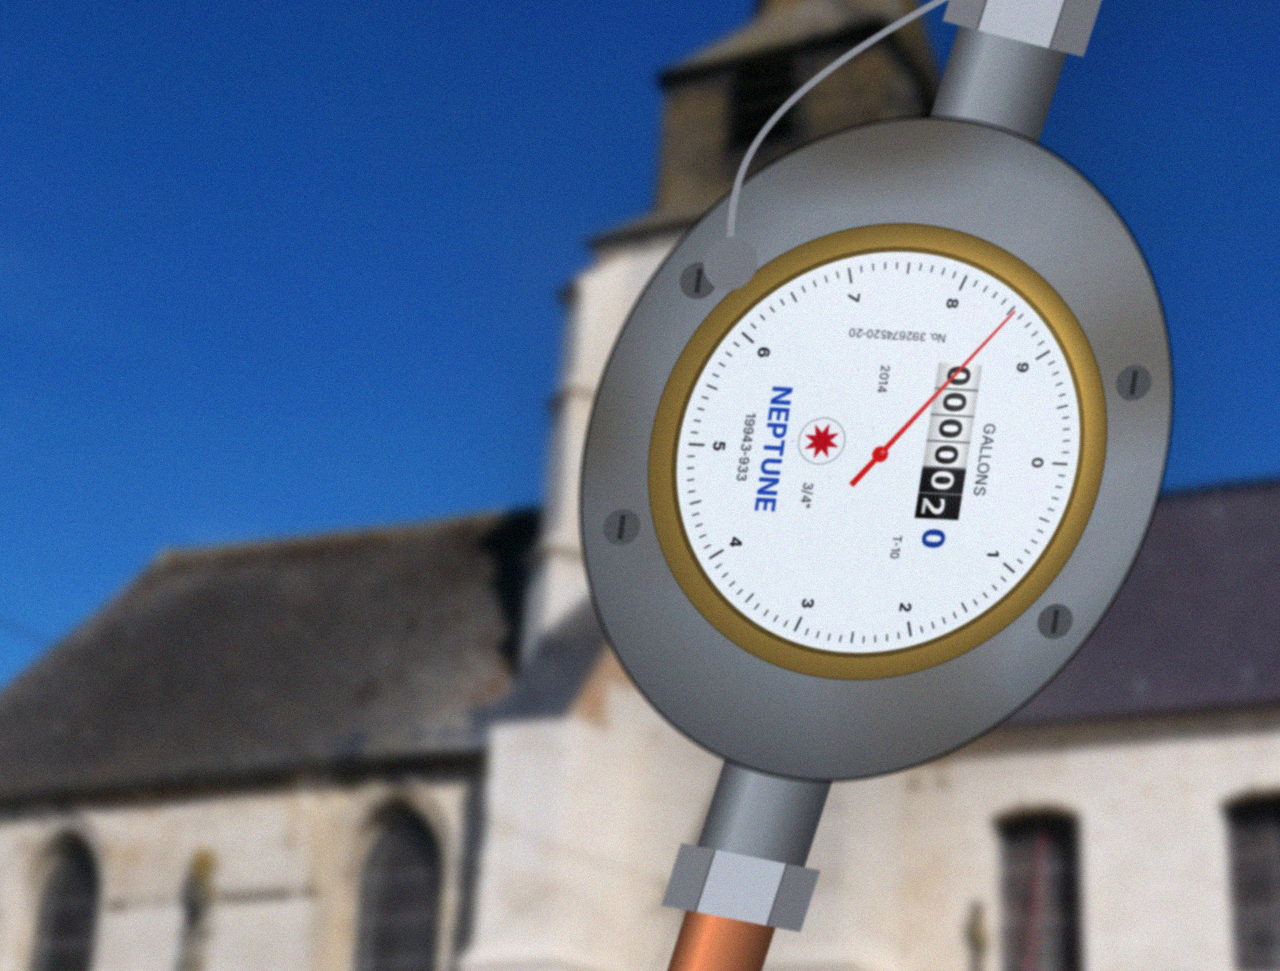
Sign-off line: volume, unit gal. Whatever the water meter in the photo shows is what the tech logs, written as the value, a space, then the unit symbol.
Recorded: 18.5 gal
